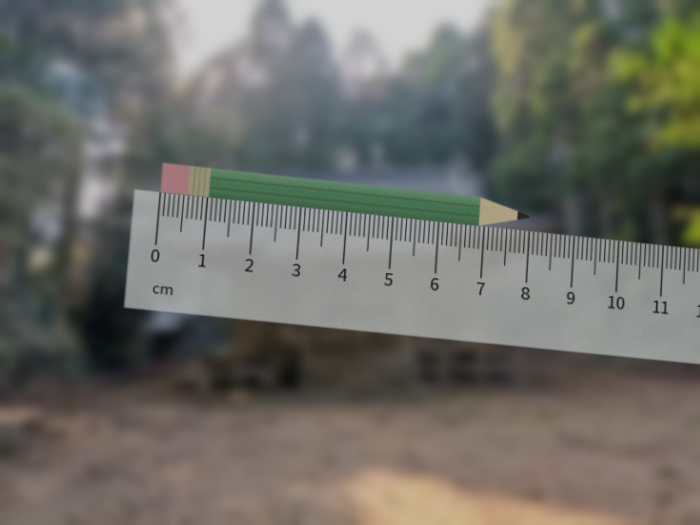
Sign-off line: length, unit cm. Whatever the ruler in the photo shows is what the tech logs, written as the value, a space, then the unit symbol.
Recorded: 8 cm
